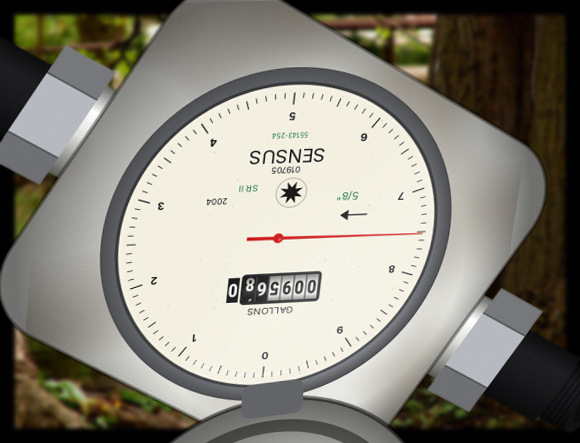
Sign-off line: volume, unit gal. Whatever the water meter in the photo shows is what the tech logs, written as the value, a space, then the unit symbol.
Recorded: 95677.5 gal
